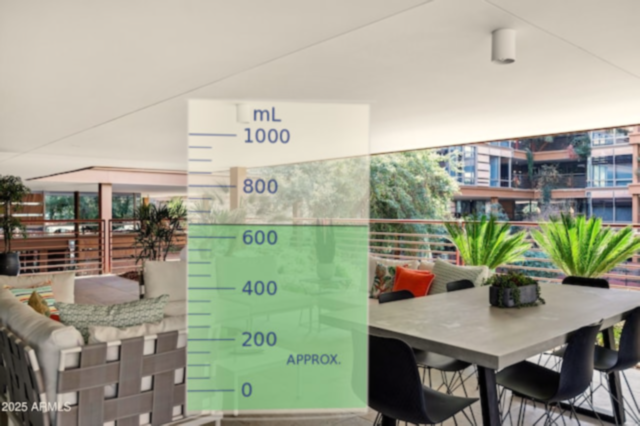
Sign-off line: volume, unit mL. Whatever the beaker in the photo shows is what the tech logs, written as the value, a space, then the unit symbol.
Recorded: 650 mL
